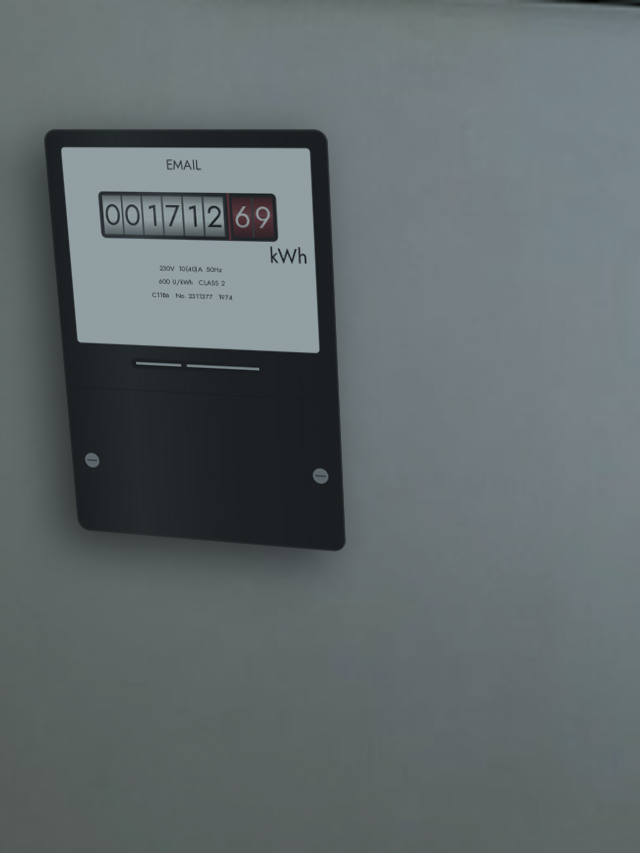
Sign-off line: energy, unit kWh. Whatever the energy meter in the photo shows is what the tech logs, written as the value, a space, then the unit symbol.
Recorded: 1712.69 kWh
